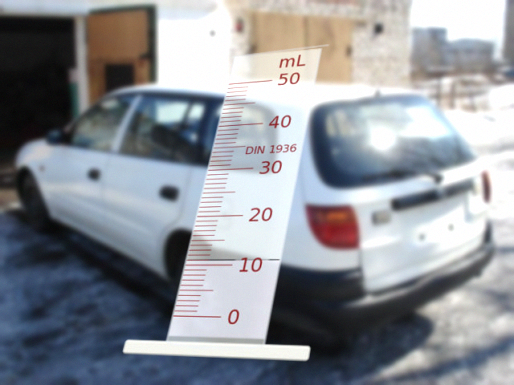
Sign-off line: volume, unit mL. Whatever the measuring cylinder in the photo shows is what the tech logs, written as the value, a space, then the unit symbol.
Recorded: 11 mL
